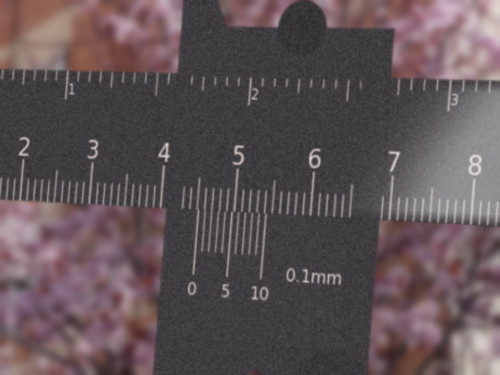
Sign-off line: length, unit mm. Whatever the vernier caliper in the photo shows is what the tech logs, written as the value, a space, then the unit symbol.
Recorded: 45.2 mm
